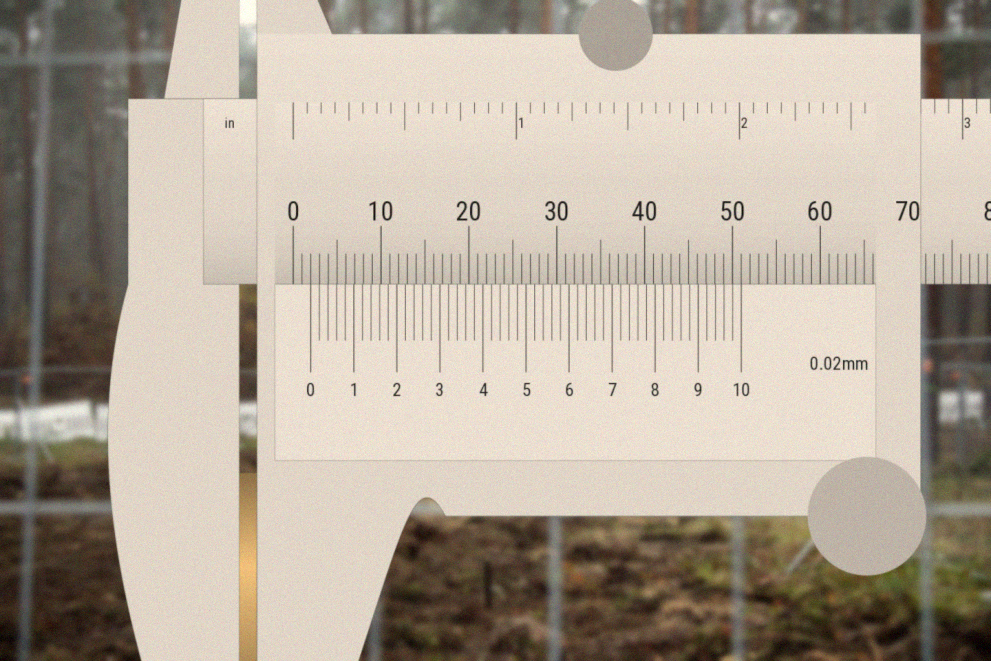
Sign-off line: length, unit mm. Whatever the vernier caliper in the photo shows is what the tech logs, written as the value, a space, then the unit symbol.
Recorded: 2.0 mm
